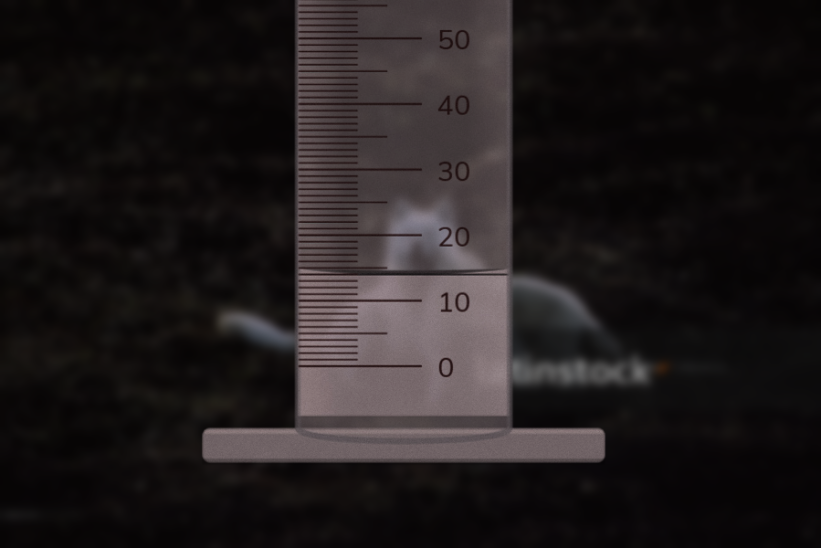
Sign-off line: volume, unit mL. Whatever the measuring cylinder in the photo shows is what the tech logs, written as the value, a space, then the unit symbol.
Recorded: 14 mL
